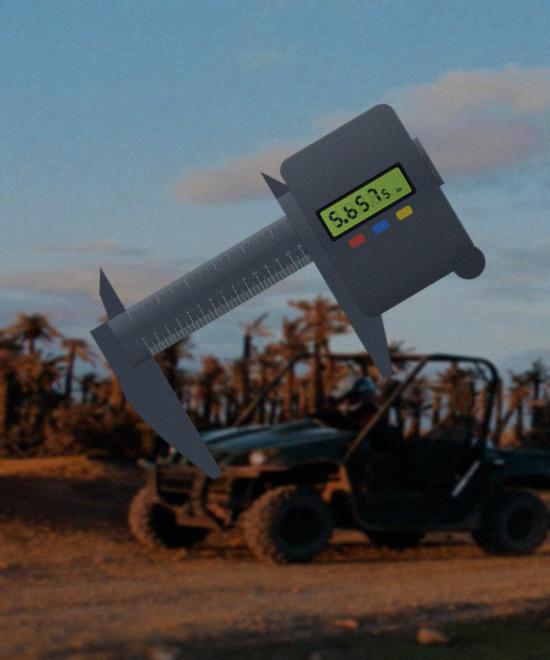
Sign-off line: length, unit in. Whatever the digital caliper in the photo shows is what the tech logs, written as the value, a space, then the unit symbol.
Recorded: 5.6575 in
